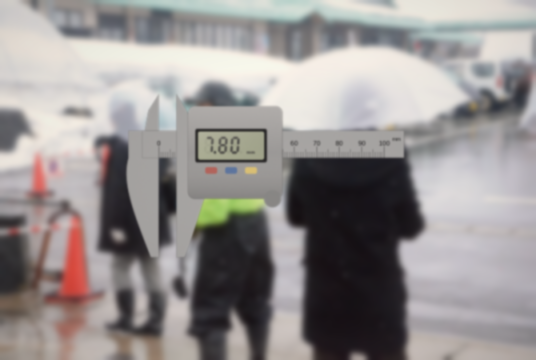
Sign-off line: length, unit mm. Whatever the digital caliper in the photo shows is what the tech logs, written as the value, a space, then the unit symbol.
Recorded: 7.80 mm
